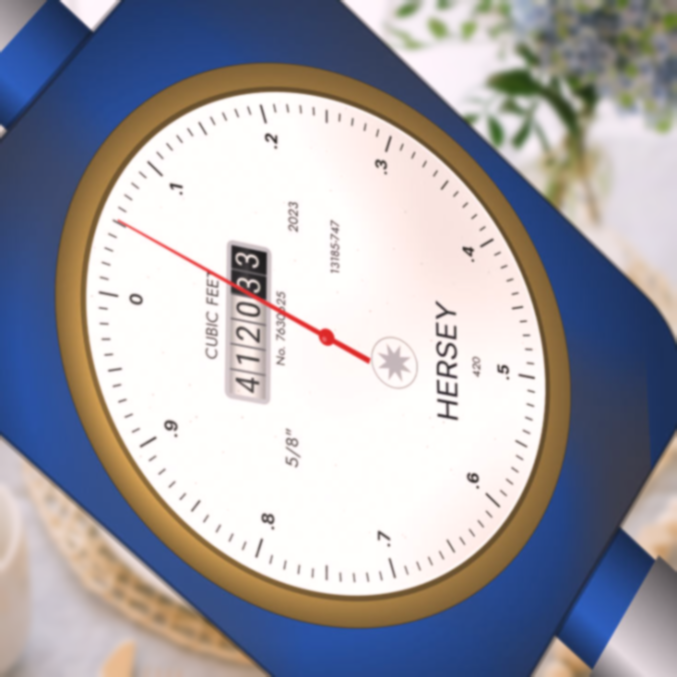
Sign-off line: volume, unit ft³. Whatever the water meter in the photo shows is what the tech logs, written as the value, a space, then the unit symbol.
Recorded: 412033.05 ft³
